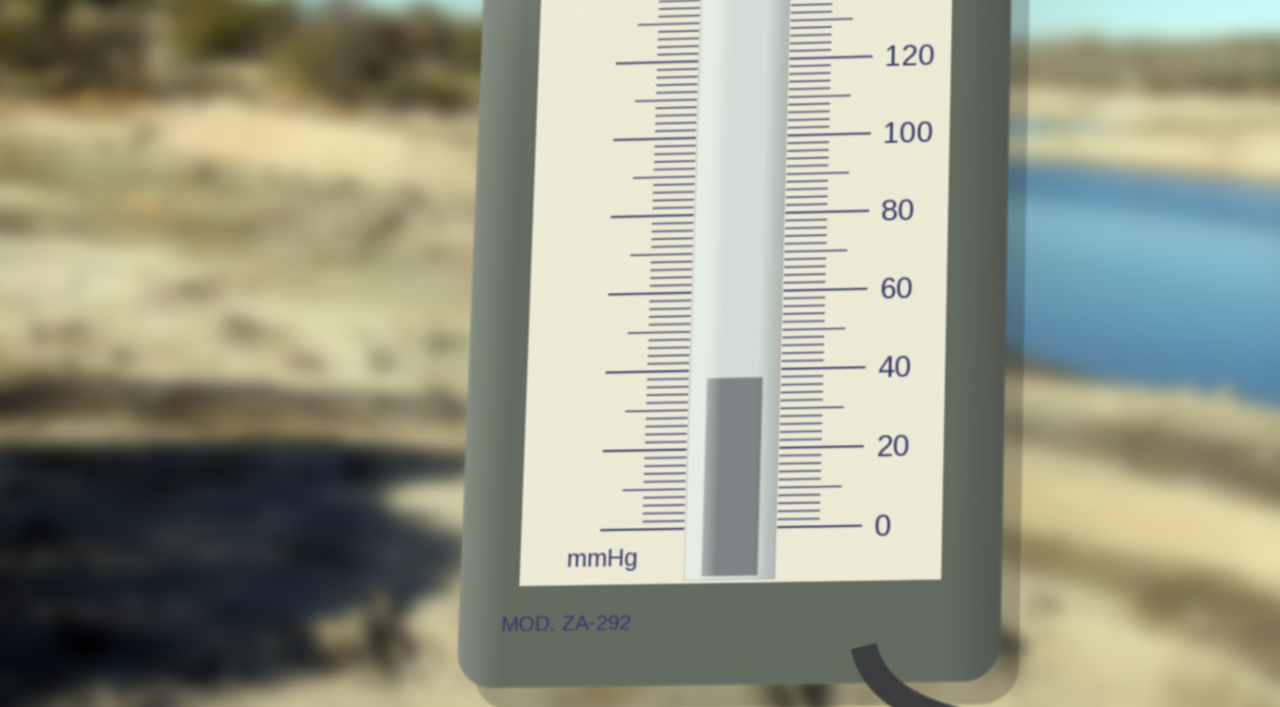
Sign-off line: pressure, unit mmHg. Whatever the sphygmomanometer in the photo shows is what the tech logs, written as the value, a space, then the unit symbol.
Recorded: 38 mmHg
